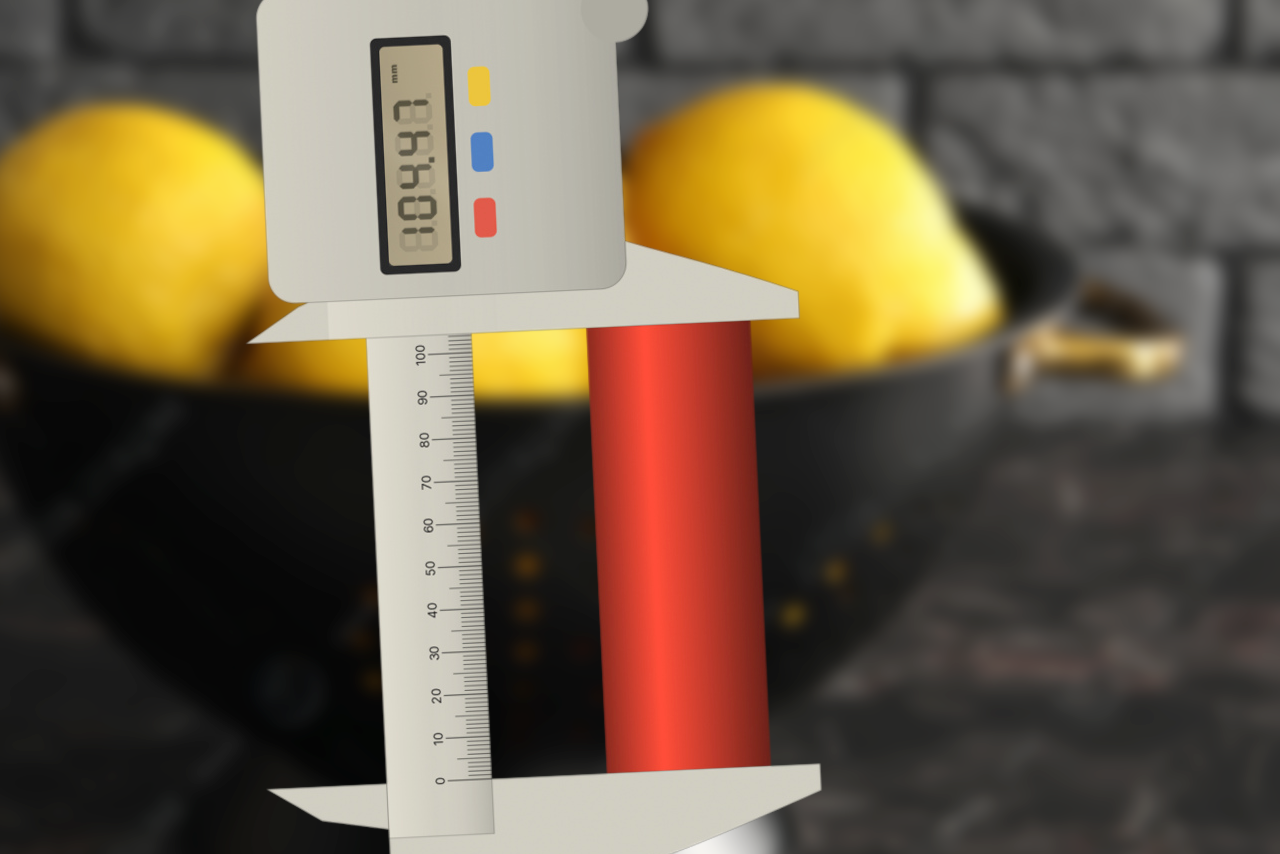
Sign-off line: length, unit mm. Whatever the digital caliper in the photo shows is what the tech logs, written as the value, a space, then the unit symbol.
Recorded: 104.47 mm
